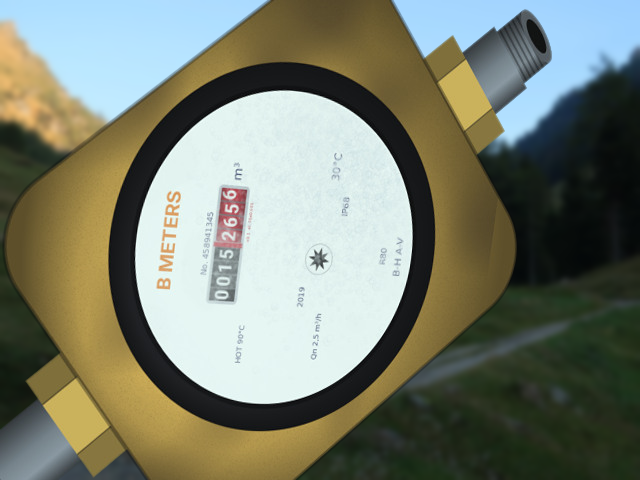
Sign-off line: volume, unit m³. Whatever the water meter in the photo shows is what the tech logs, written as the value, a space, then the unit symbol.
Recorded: 15.2656 m³
